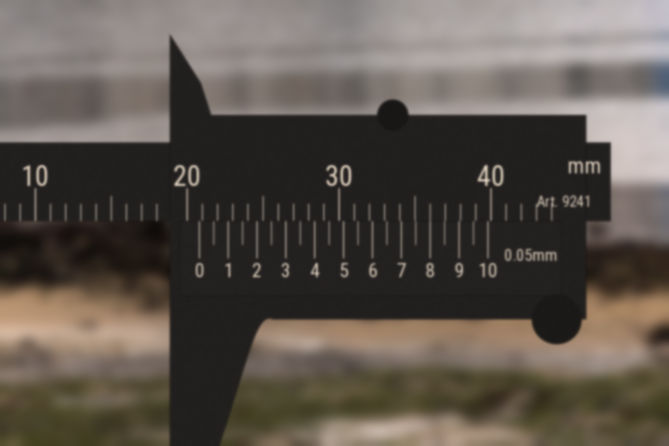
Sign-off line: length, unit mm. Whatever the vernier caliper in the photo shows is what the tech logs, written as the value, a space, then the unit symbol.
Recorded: 20.8 mm
